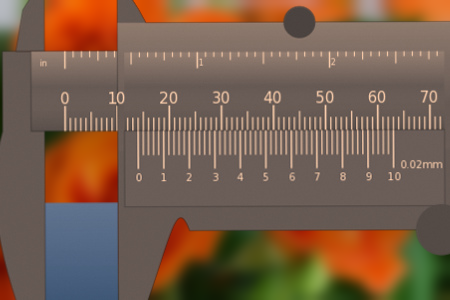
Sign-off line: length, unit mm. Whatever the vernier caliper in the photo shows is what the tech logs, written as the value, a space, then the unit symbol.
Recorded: 14.0 mm
